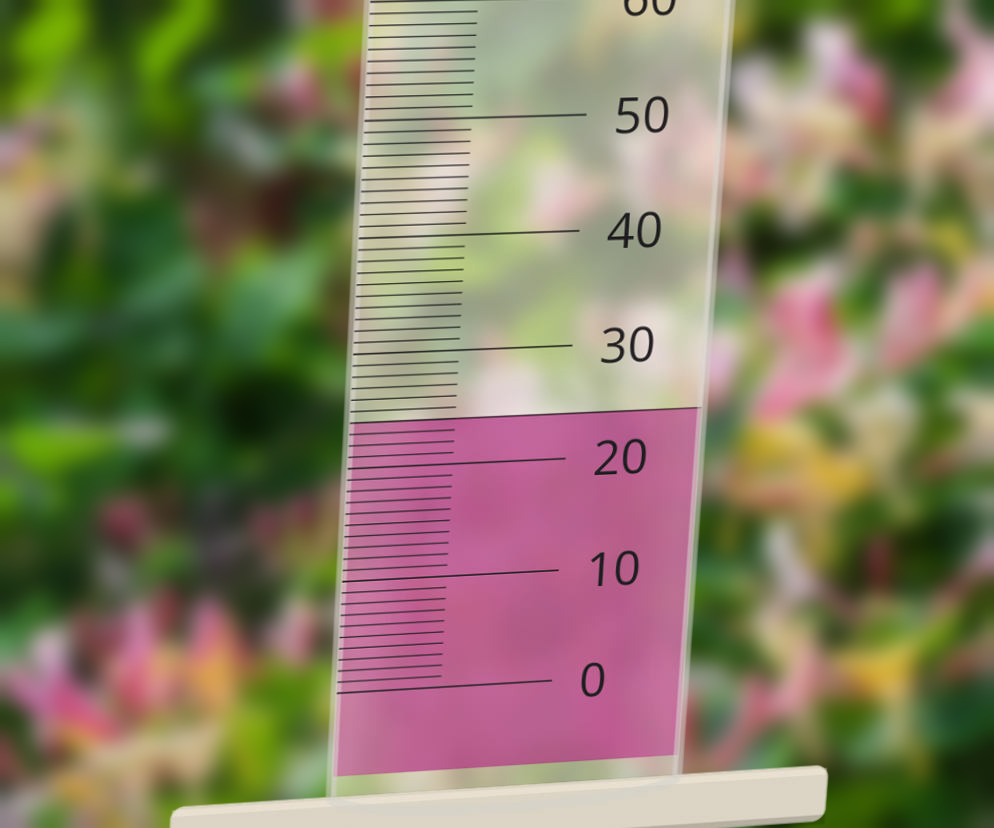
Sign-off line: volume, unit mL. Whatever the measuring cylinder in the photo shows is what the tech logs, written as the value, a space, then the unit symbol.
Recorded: 24 mL
